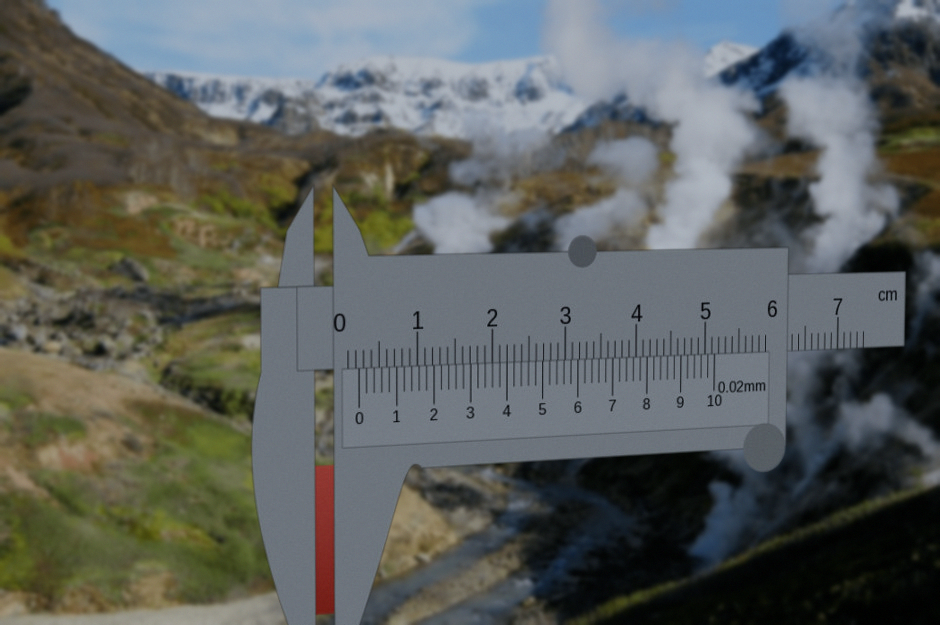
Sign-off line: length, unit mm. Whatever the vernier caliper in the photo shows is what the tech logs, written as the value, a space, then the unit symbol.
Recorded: 2.4 mm
